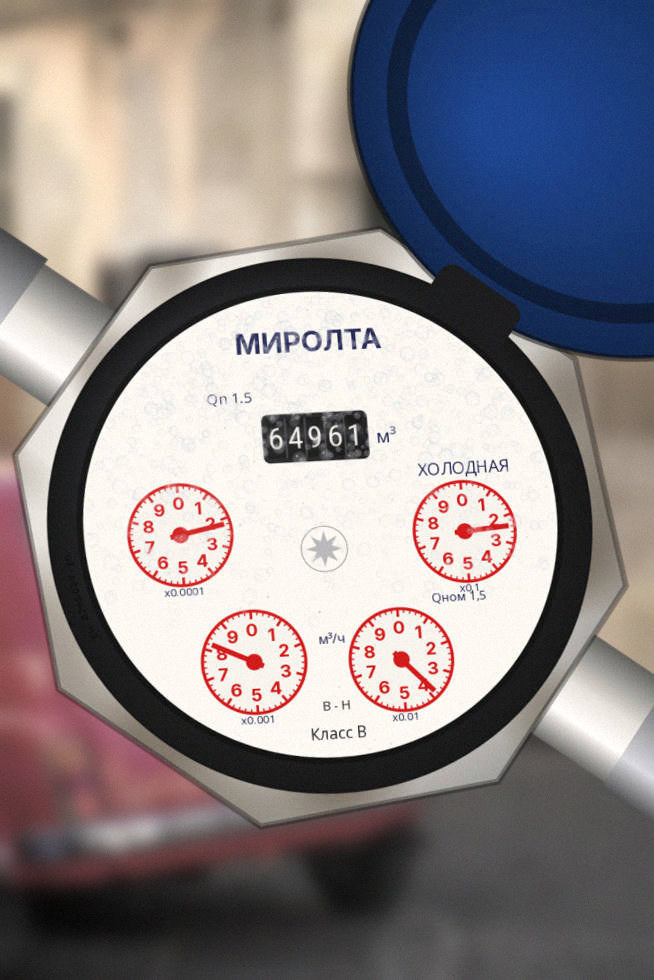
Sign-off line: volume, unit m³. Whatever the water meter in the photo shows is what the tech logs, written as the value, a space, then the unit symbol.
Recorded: 64961.2382 m³
